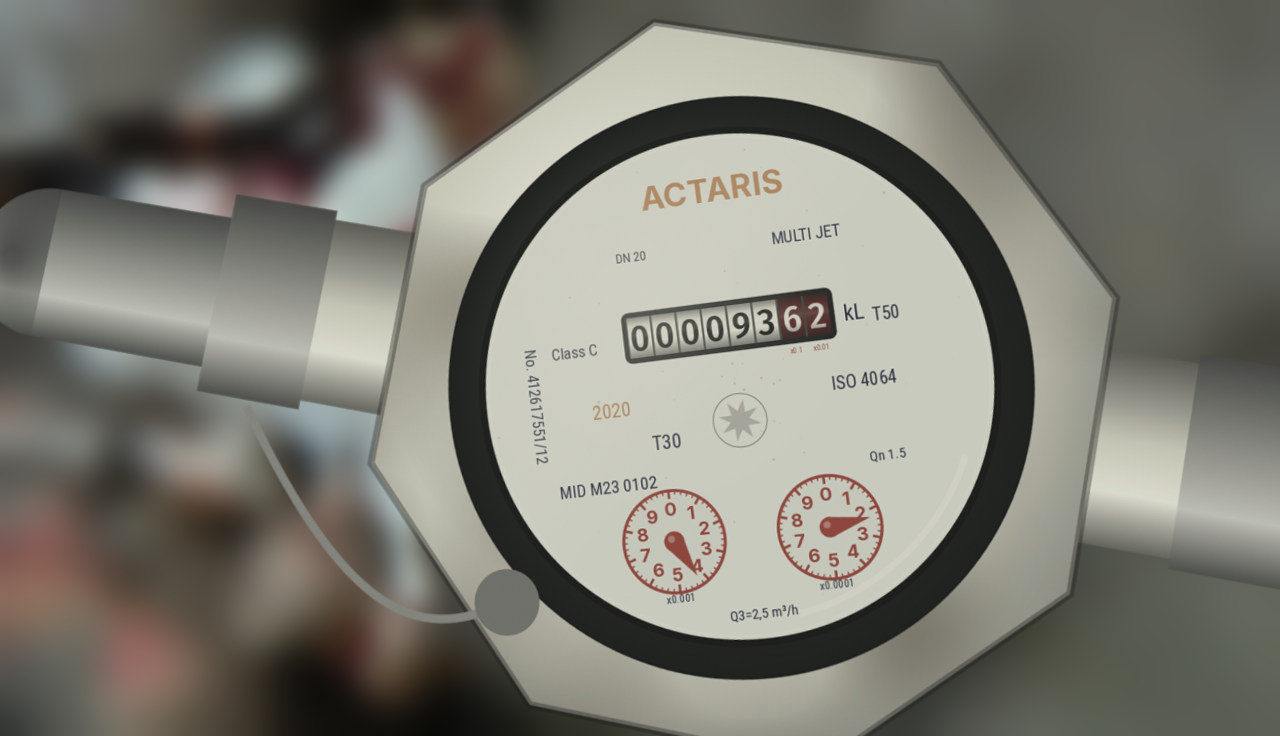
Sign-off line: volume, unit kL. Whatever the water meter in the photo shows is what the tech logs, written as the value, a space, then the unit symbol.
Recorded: 93.6242 kL
